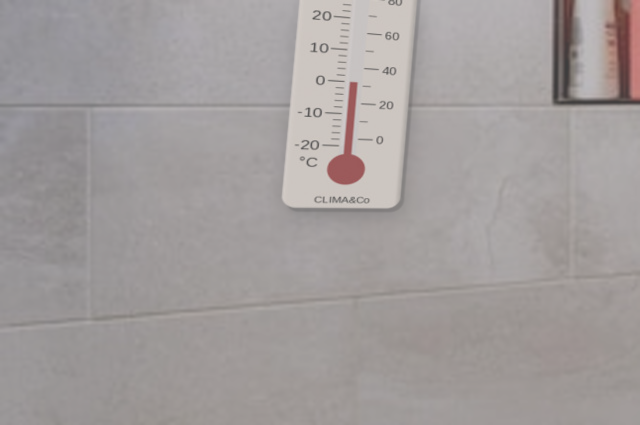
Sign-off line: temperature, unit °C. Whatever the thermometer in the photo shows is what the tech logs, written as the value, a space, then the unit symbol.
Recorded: 0 °C
